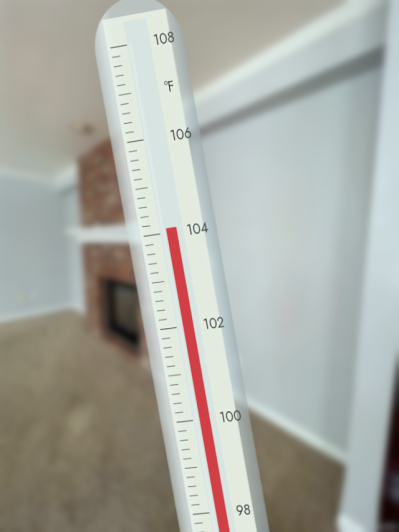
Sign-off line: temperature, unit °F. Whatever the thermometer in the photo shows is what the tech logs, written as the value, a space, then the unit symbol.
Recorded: 104.1 °F
